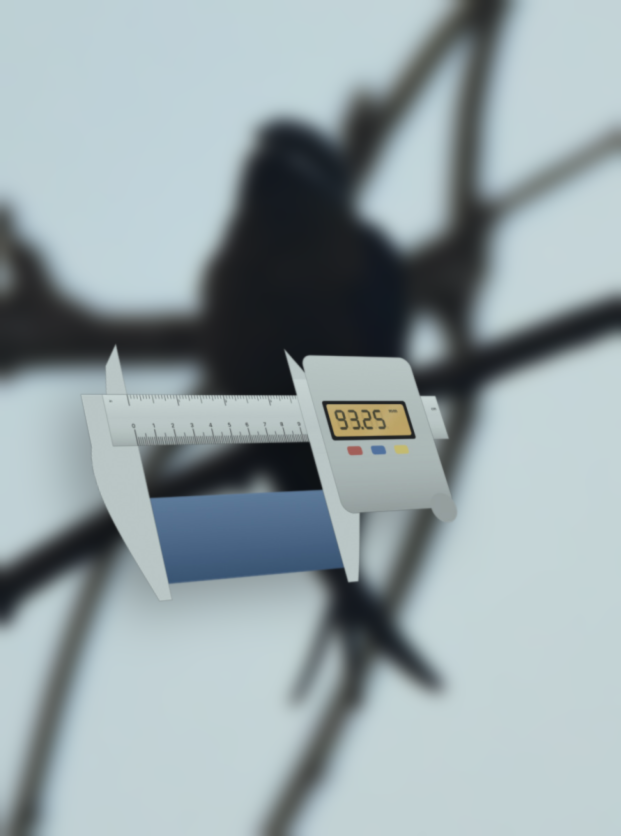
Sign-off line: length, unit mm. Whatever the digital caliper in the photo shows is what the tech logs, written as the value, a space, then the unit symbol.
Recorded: 93.25 mm
